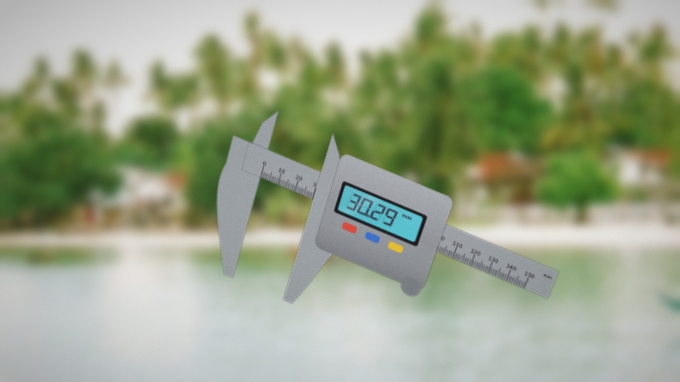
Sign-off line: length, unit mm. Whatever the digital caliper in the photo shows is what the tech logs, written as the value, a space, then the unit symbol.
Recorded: 30.29 mm
